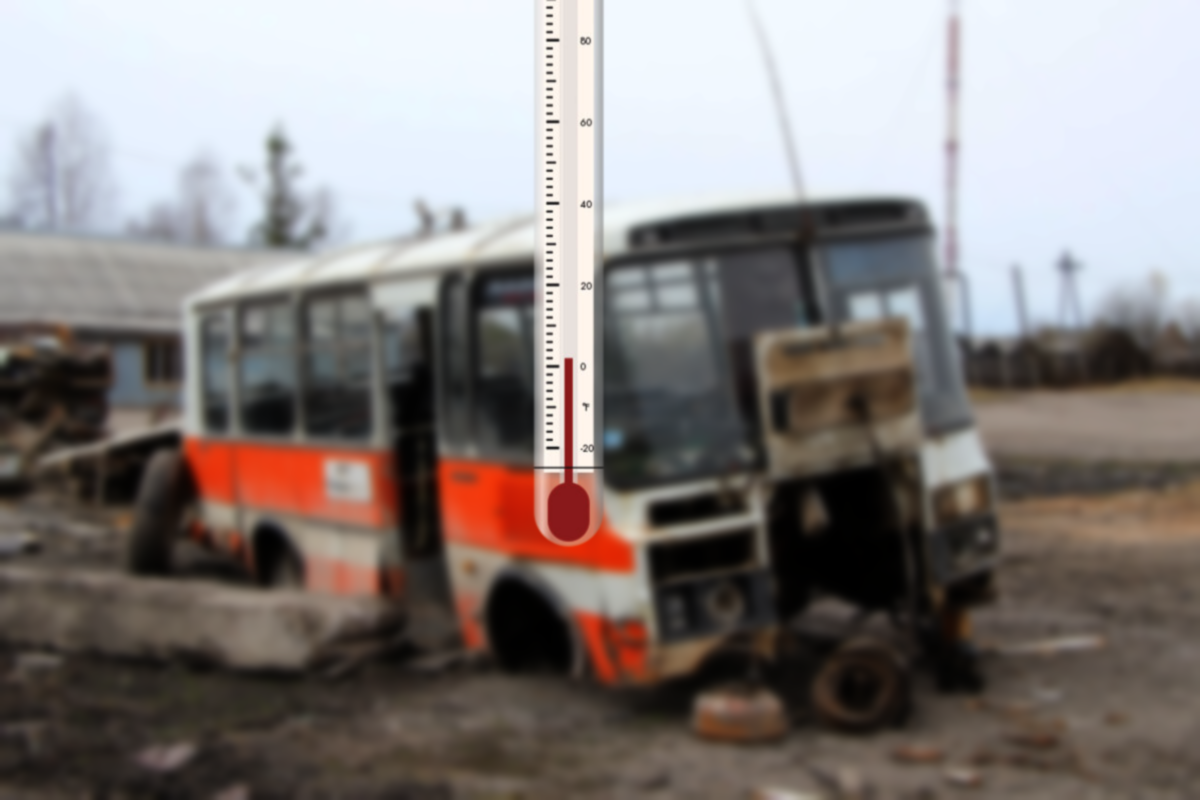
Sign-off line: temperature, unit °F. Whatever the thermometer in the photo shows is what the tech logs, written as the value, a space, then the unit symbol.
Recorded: 2 °F
